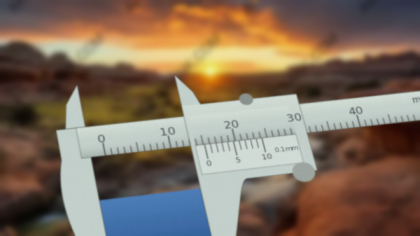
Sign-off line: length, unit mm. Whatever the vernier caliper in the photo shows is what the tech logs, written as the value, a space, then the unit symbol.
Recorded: 15.2 mm
